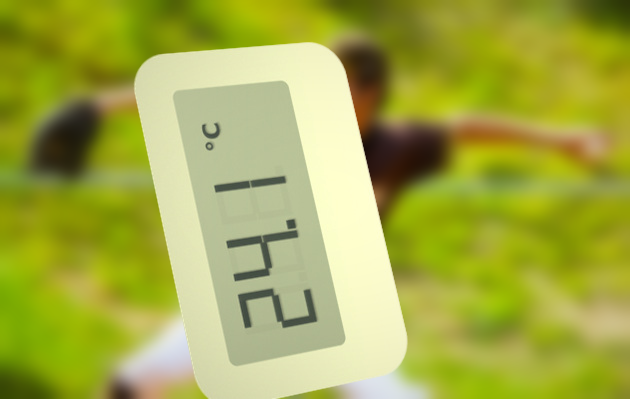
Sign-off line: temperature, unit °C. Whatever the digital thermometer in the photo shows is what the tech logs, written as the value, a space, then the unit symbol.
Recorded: 24.1 °C
